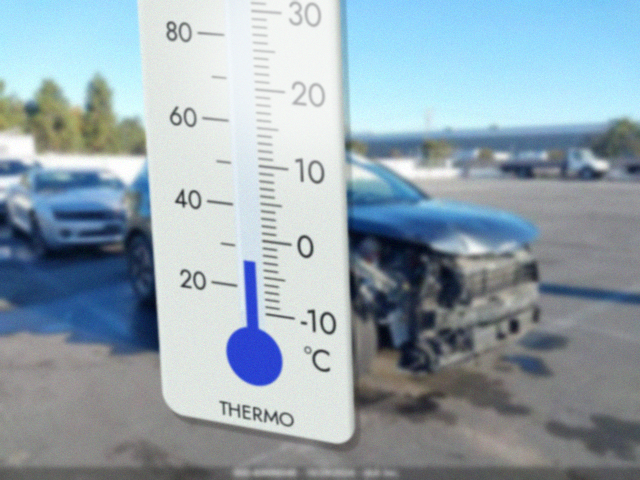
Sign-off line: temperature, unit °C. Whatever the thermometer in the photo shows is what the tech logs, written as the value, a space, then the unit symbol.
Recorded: -3 °C
